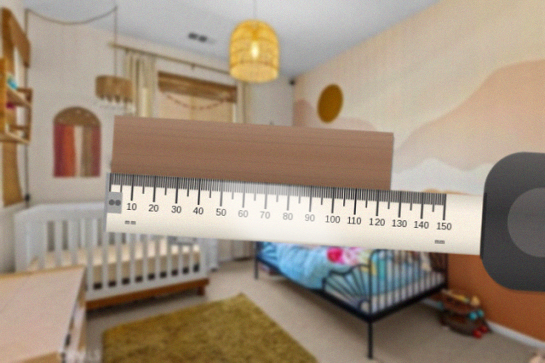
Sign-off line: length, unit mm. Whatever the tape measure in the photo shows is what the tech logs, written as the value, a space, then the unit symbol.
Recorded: 125 mm
